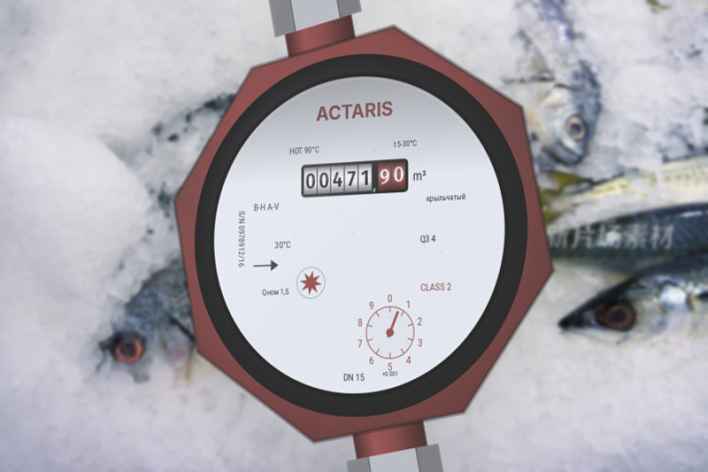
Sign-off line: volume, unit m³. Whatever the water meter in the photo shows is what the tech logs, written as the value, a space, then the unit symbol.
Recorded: 471.900 m³
